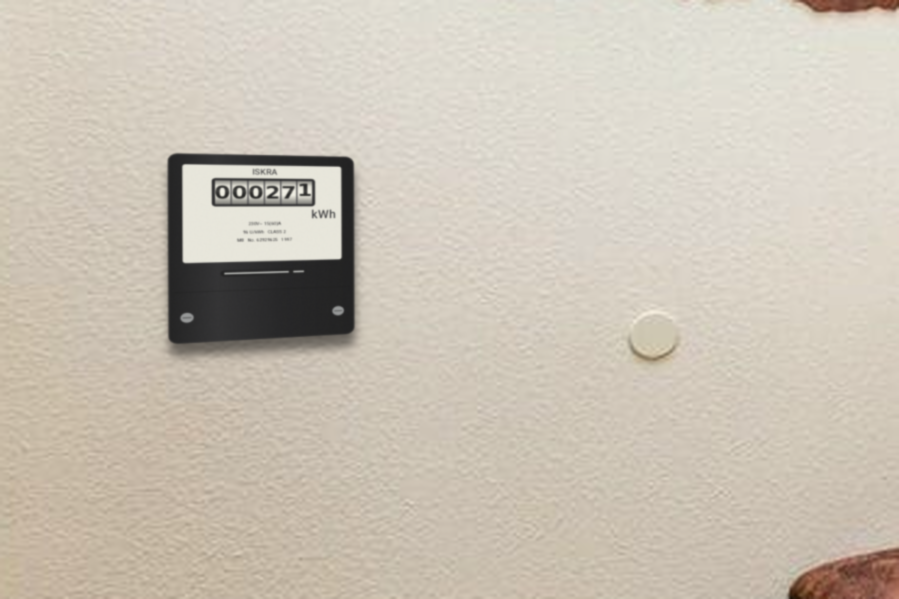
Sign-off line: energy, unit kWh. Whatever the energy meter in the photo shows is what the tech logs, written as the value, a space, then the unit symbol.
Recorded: 271 kWh
